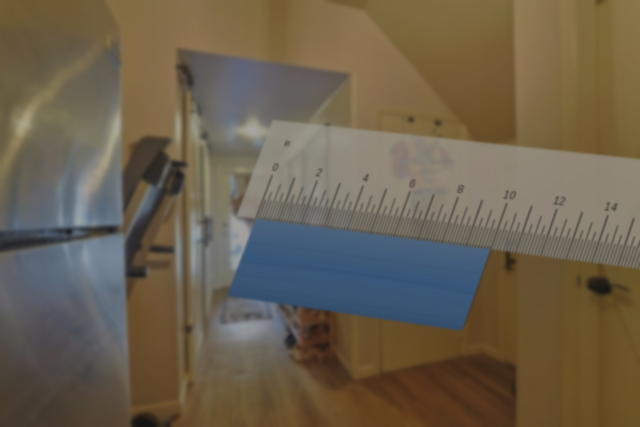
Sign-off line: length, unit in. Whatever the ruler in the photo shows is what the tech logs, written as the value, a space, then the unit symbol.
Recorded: 10 in
